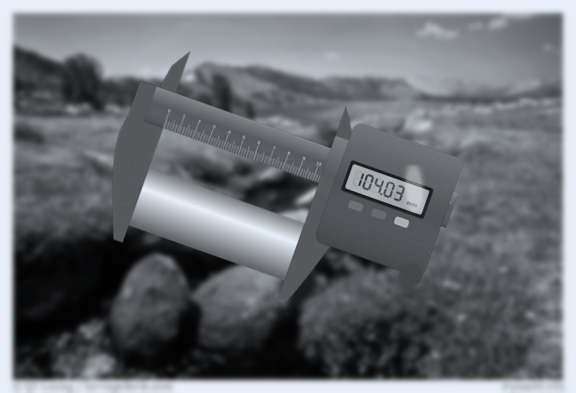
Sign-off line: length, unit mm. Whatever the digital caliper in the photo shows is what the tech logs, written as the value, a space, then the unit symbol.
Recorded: 104.03 mm
